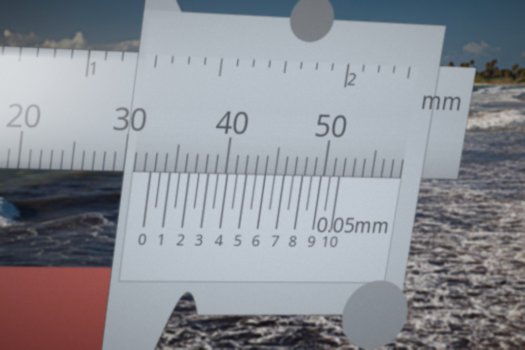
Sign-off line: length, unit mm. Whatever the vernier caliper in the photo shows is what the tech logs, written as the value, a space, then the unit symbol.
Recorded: 32.6 mm
